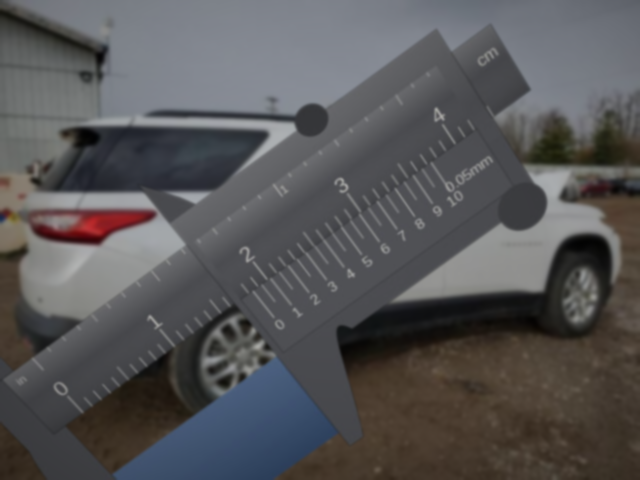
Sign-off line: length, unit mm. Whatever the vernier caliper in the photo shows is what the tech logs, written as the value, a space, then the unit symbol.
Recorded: 18.4 mm
